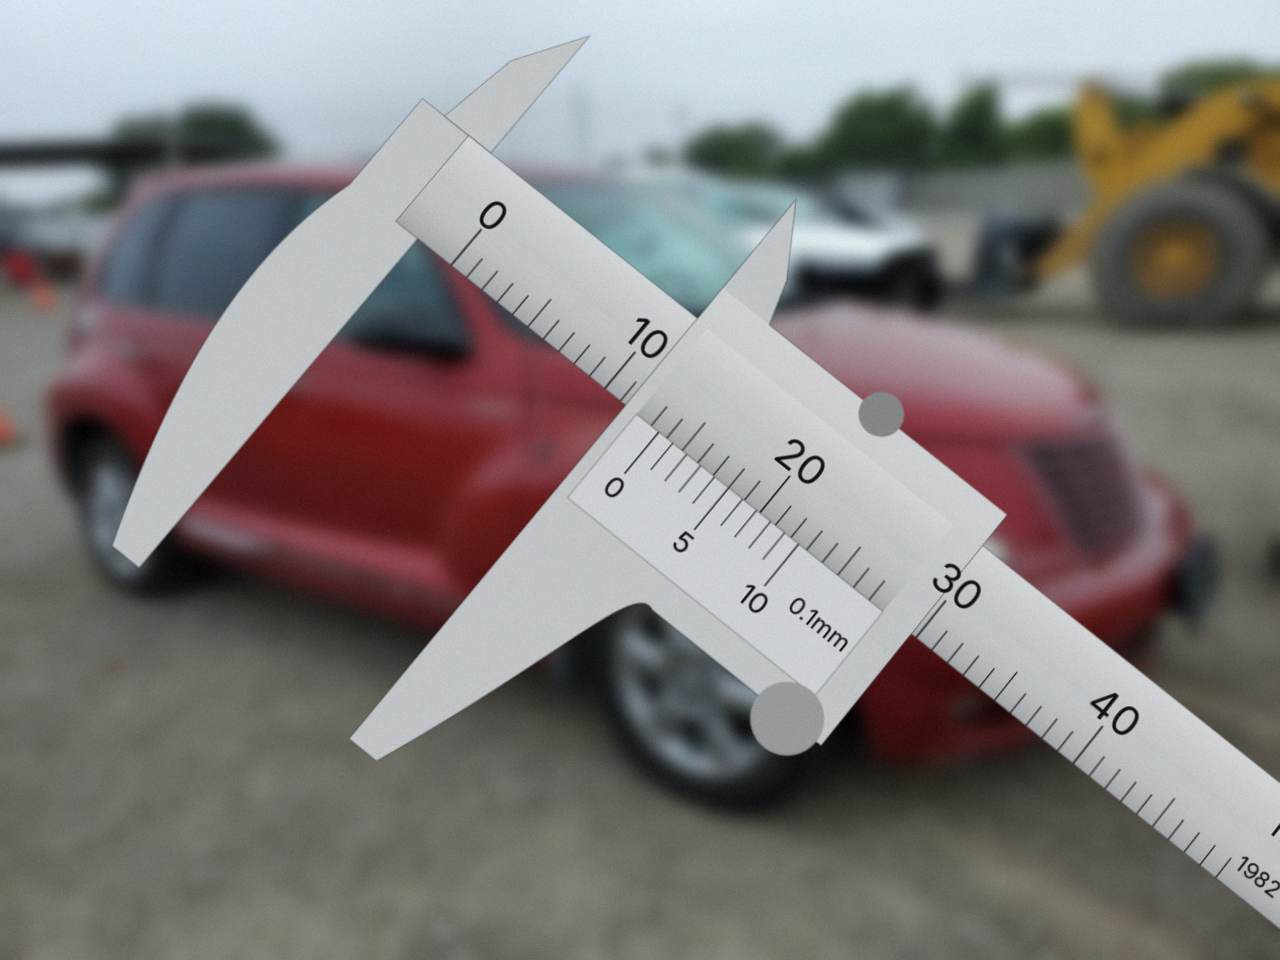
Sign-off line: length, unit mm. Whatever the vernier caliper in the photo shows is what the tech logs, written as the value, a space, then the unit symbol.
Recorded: 13.5 mm
